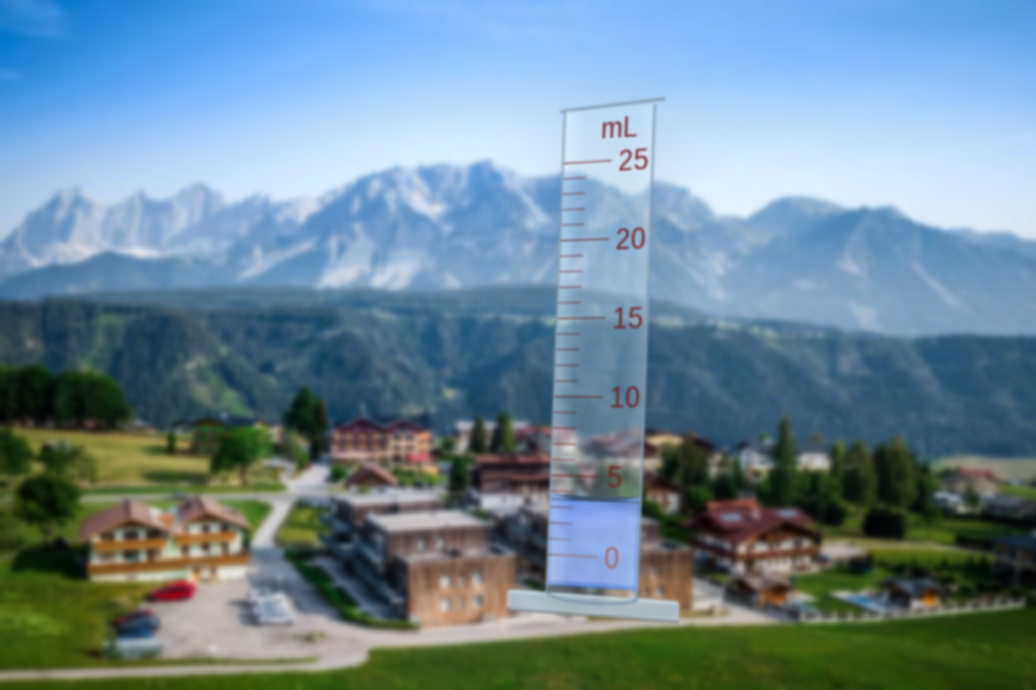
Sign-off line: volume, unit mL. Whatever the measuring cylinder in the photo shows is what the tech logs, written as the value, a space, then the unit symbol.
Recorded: 3.5 mL
